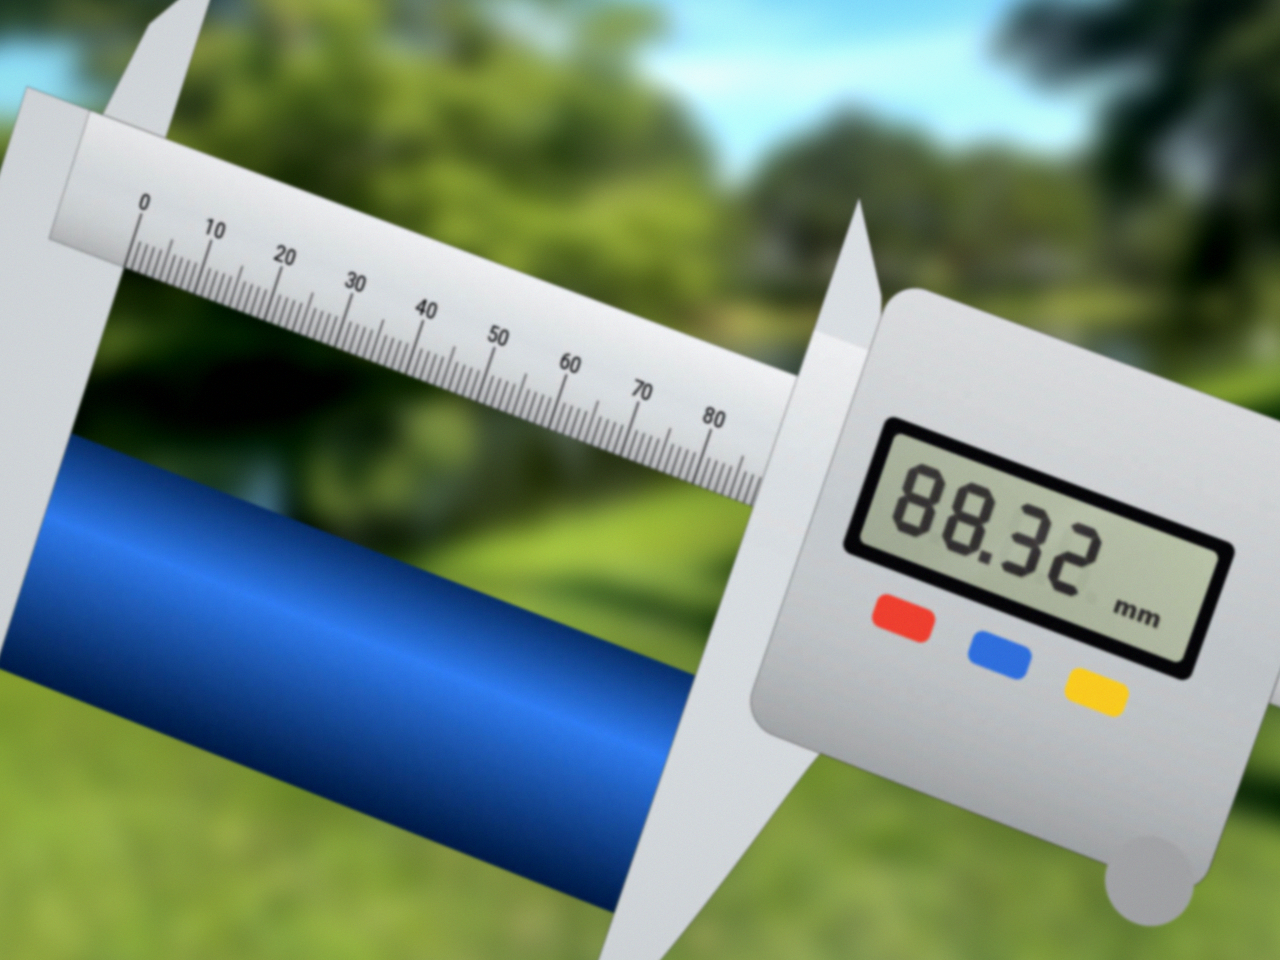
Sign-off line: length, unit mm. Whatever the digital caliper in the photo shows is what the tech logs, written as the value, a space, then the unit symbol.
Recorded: 88.32 mm
